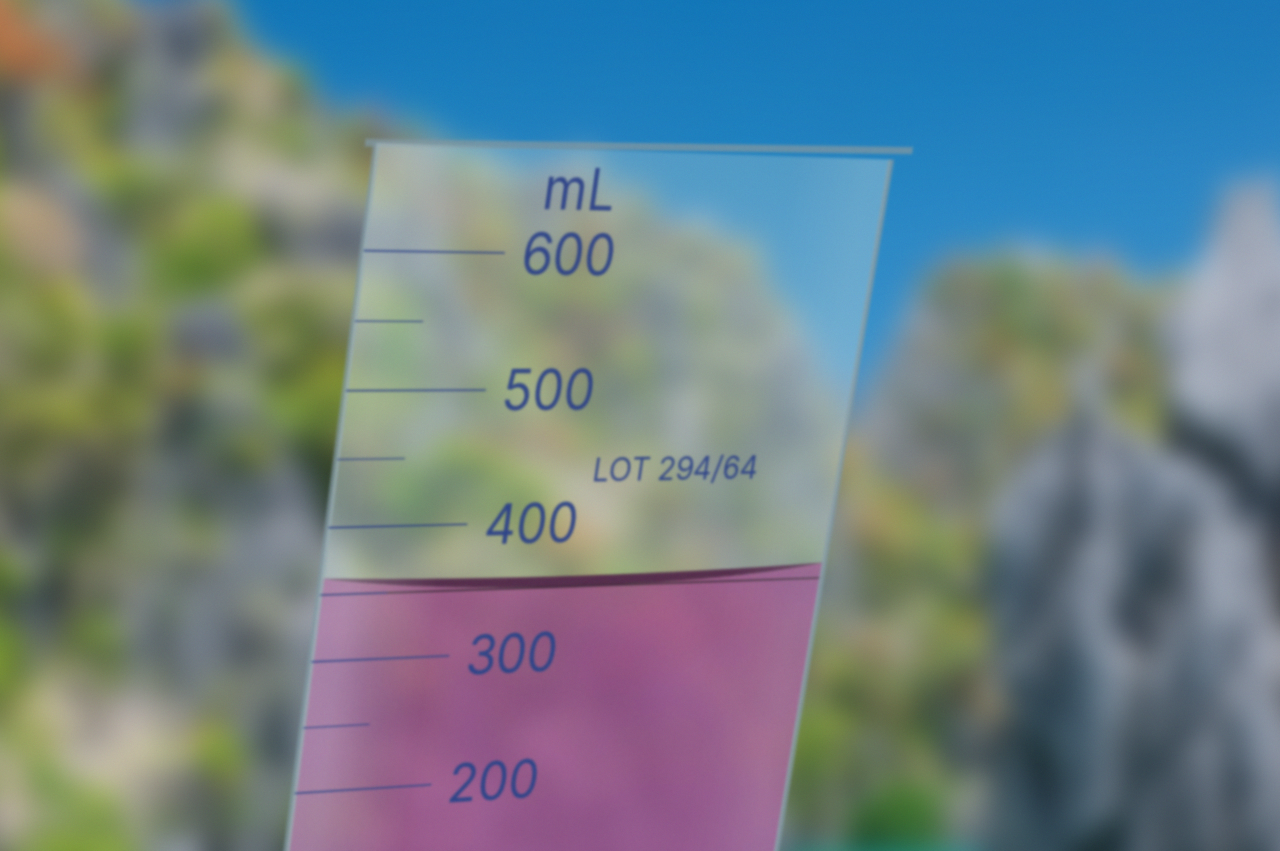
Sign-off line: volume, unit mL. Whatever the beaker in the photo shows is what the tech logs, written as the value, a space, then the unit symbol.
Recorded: 350 mL
